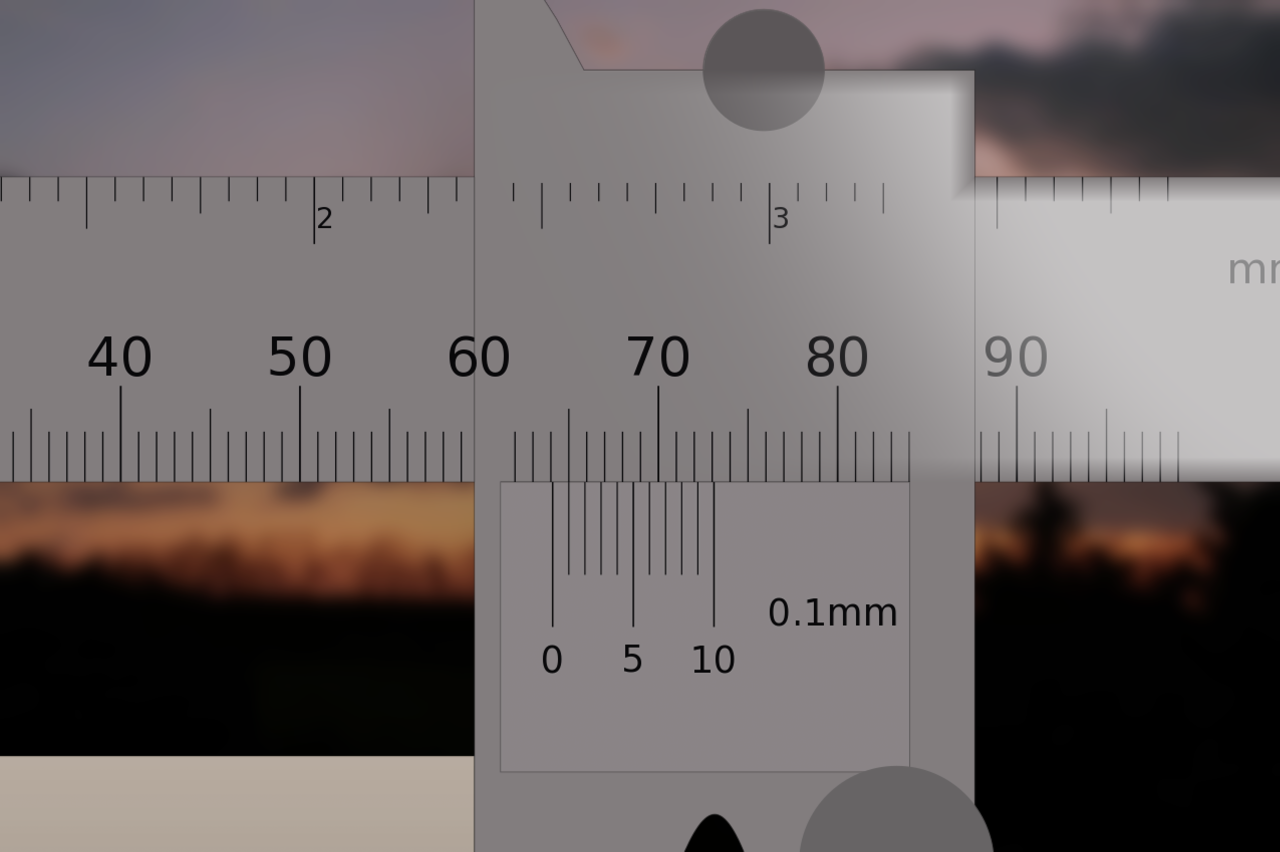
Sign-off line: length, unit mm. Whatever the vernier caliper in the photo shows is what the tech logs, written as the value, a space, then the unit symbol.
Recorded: 64.1 mm
